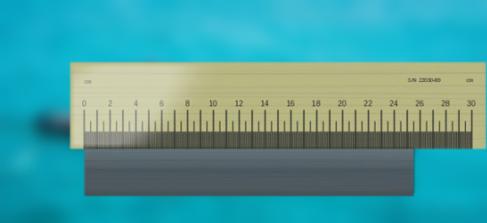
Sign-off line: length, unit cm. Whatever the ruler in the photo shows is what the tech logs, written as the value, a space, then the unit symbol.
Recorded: 25.5 cm
